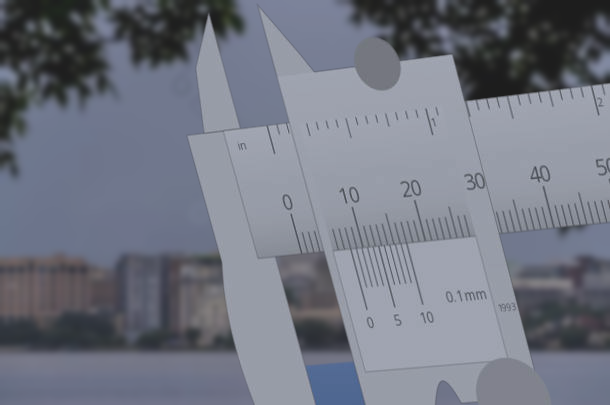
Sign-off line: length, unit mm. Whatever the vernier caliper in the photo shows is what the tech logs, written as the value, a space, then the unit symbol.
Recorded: 8.0 mm
